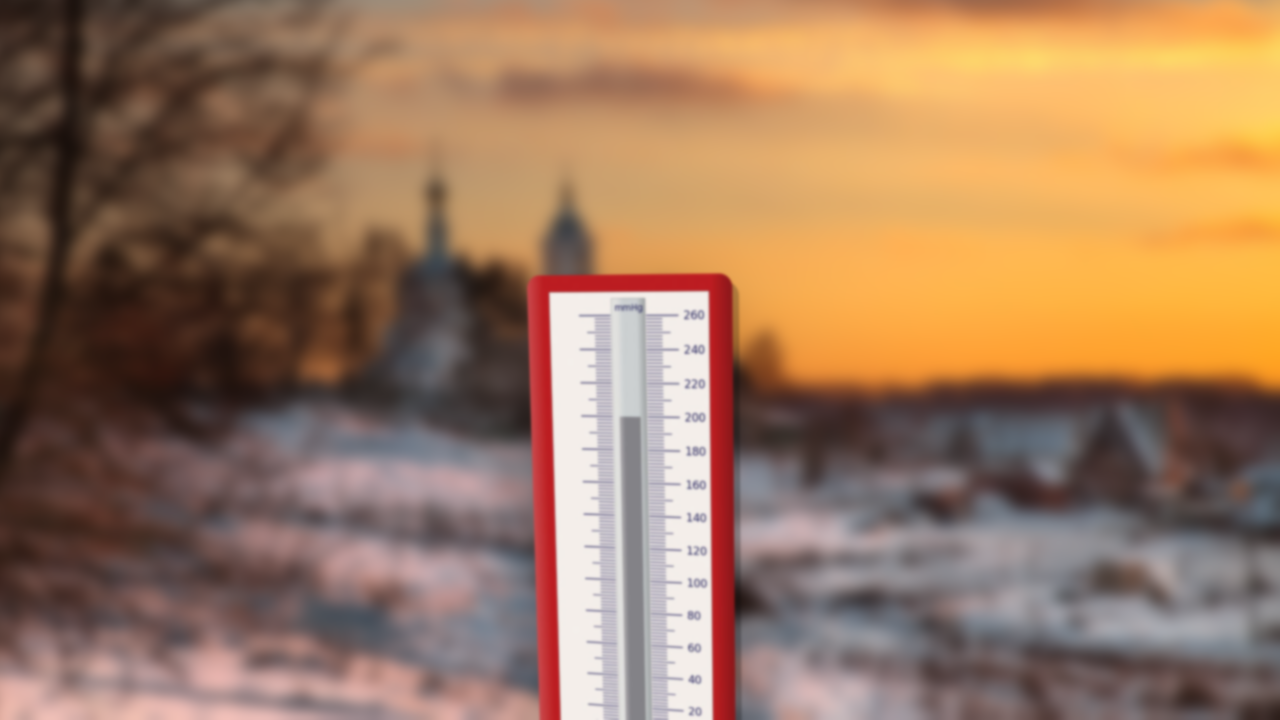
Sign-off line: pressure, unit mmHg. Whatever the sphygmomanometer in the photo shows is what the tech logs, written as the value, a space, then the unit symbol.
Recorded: 200 mmHg
